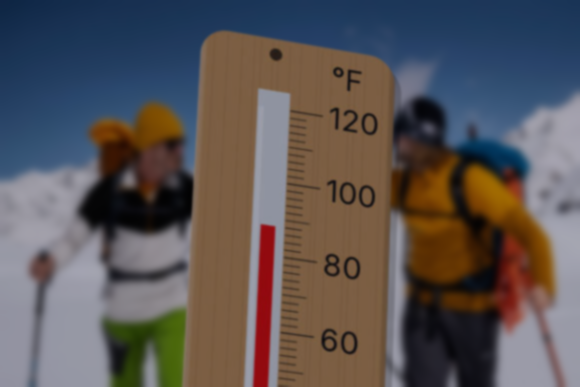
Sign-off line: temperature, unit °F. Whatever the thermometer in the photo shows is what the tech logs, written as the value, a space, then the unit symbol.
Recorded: 88 °F
